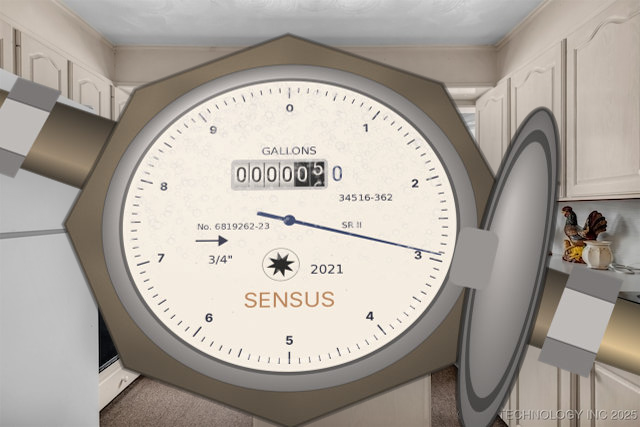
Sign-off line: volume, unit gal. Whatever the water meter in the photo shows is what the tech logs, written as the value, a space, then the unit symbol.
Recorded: 52.9 gal
